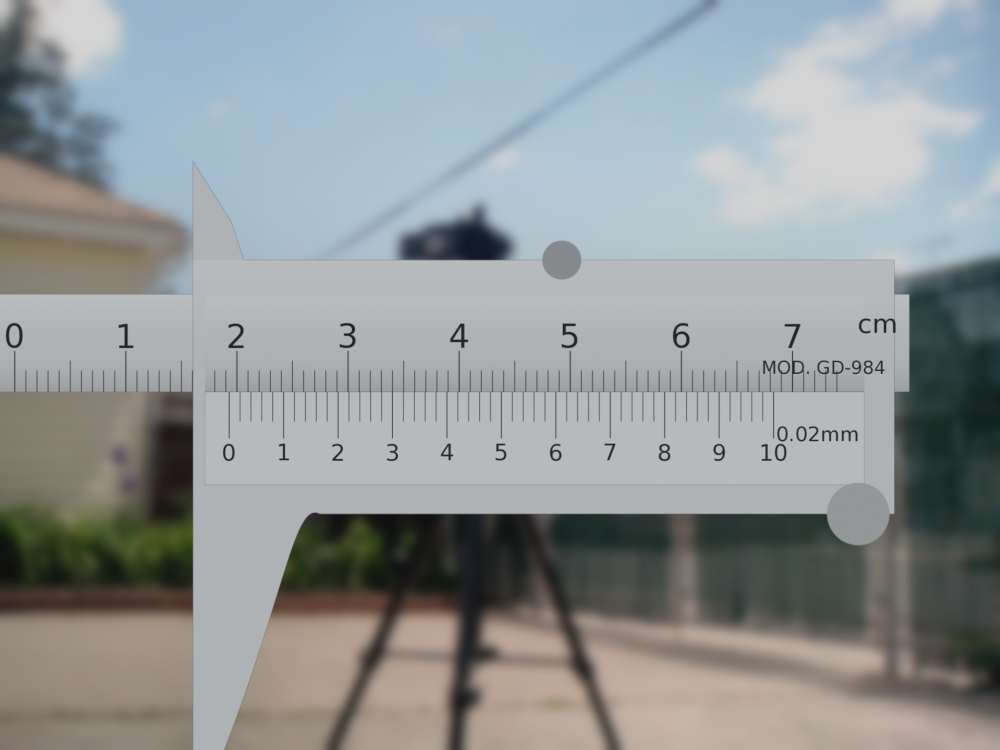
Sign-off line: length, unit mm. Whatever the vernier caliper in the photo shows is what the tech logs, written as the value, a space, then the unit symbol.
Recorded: 19.3 mm
